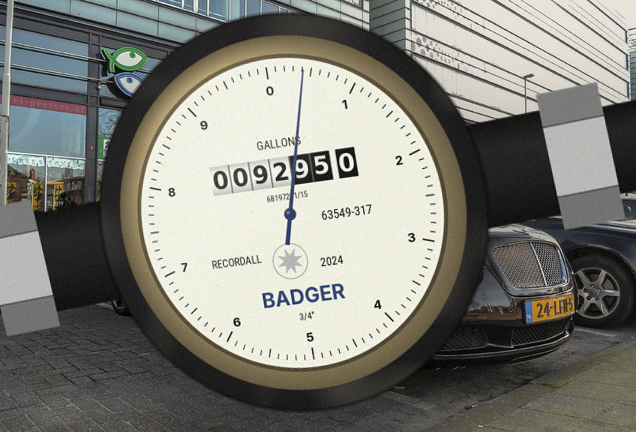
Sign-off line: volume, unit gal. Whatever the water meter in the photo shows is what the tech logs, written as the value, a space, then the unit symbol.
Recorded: 92950.4 gal
